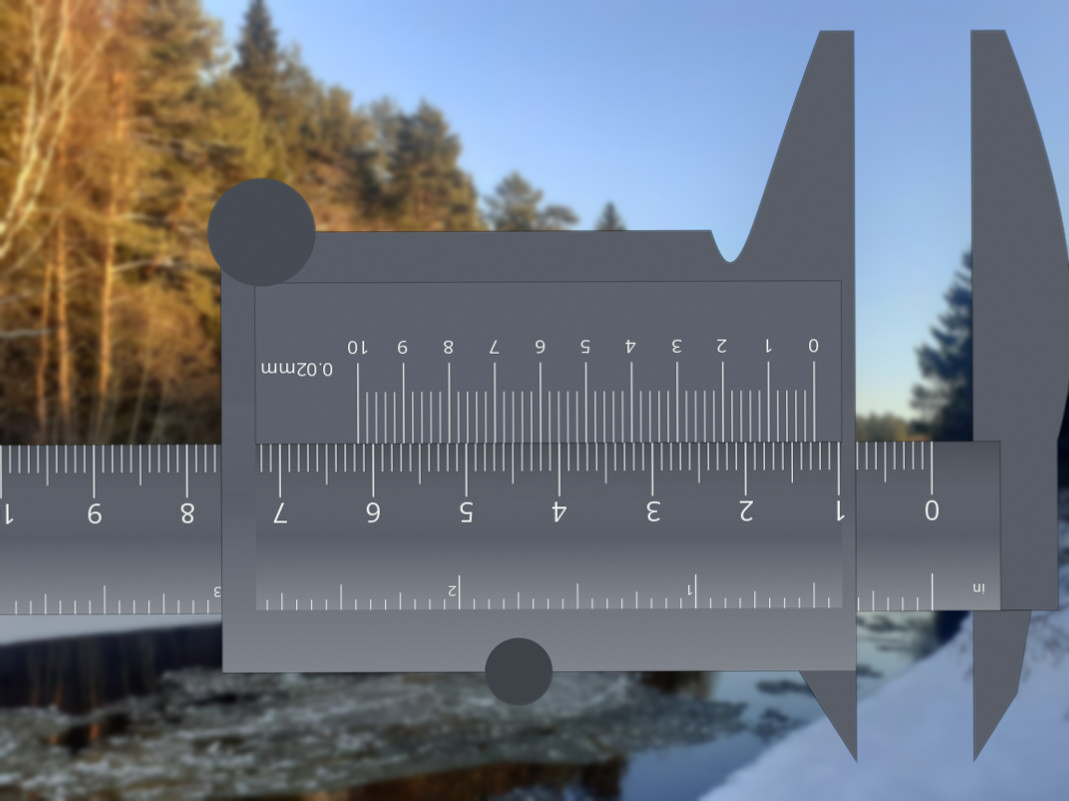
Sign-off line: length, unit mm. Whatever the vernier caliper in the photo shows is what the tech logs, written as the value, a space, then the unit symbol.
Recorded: 12.6 mm
